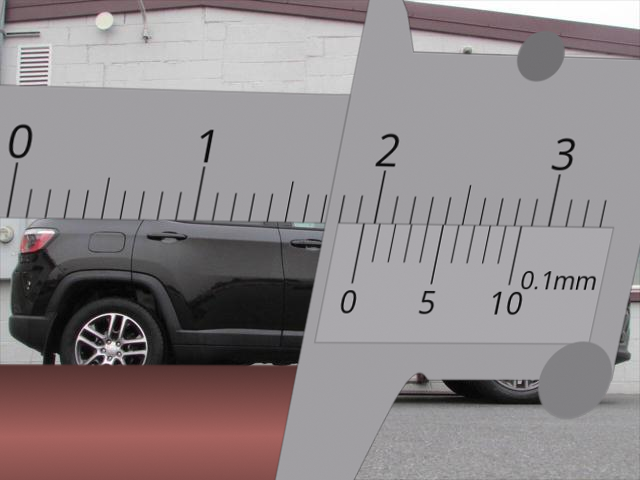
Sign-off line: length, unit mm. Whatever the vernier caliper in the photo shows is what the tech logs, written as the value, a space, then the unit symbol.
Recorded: 19.4 mm
